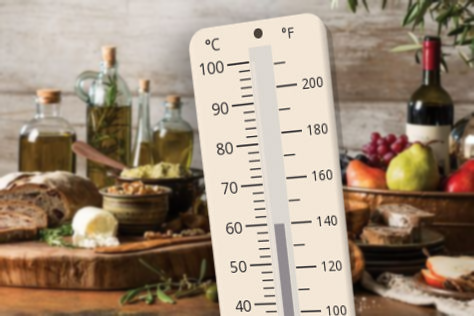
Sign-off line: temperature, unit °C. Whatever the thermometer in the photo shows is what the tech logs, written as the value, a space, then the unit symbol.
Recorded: 60 °C
